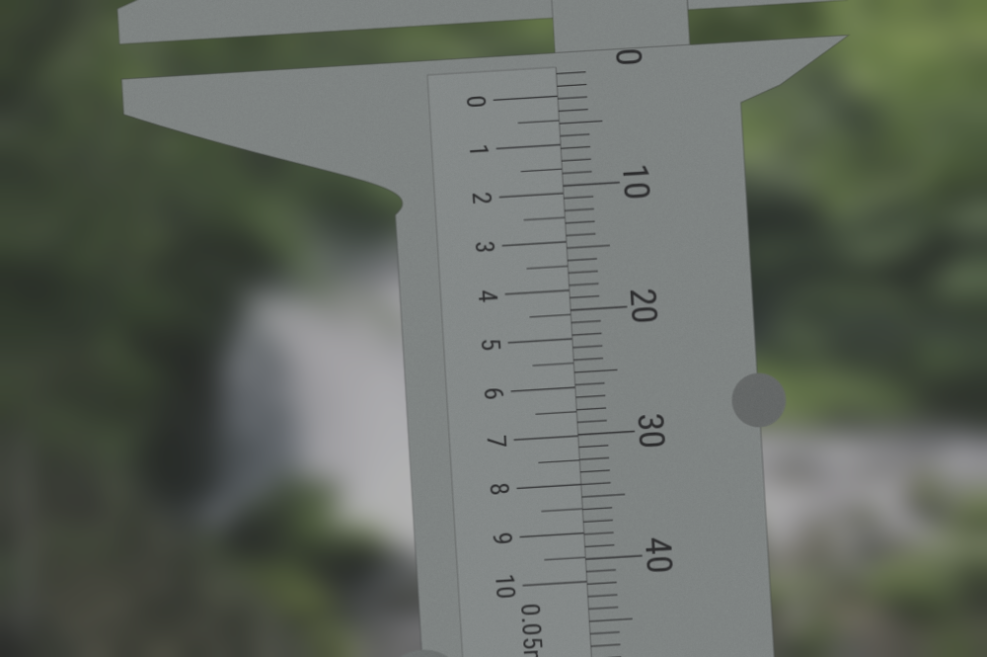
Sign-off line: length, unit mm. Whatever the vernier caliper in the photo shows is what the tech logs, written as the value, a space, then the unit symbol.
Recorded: 2.8 mm
